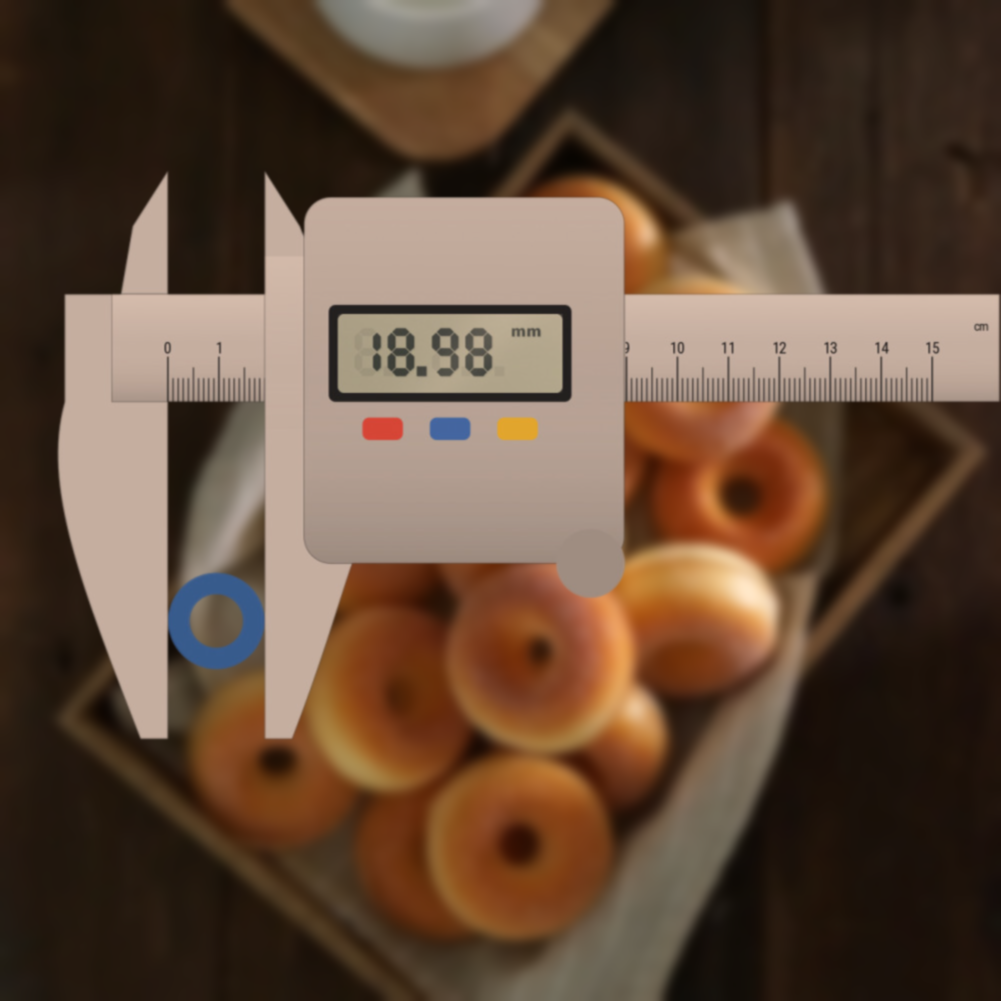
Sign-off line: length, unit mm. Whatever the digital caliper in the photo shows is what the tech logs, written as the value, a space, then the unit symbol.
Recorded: 18.98 mm
